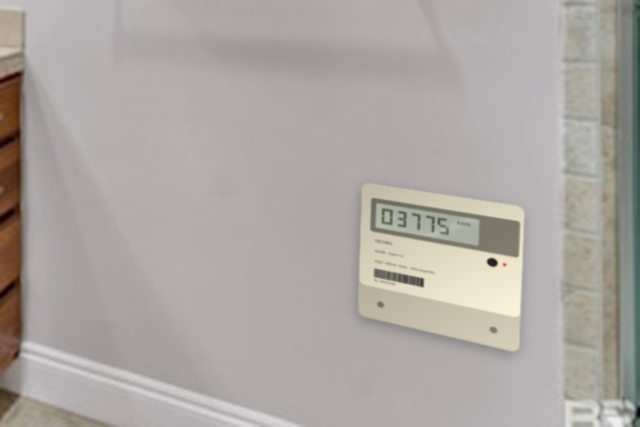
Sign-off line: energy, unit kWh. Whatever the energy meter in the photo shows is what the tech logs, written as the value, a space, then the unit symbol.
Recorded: 3775 kWh
